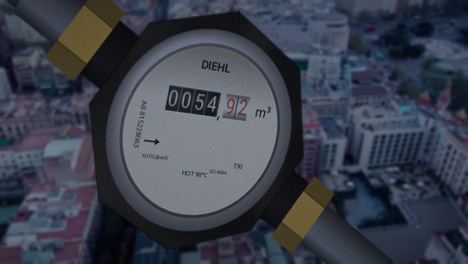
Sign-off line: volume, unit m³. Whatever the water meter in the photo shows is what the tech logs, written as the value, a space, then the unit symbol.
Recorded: 54.92 m³
